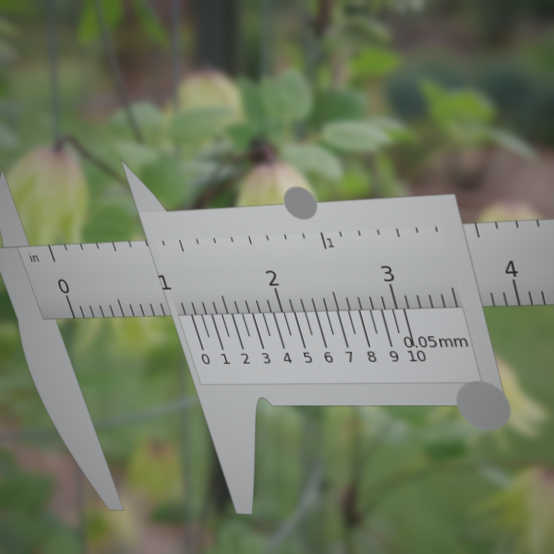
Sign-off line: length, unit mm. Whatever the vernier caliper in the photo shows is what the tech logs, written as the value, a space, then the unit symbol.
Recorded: 11.6 mm
